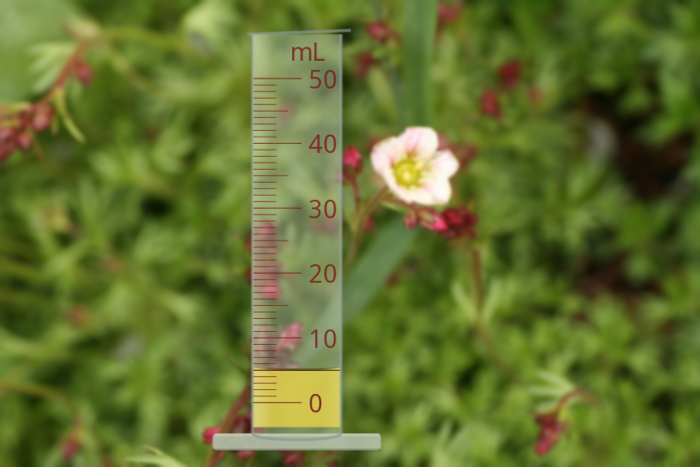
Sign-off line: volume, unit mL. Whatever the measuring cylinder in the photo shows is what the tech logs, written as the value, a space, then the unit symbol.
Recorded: 5 mL
